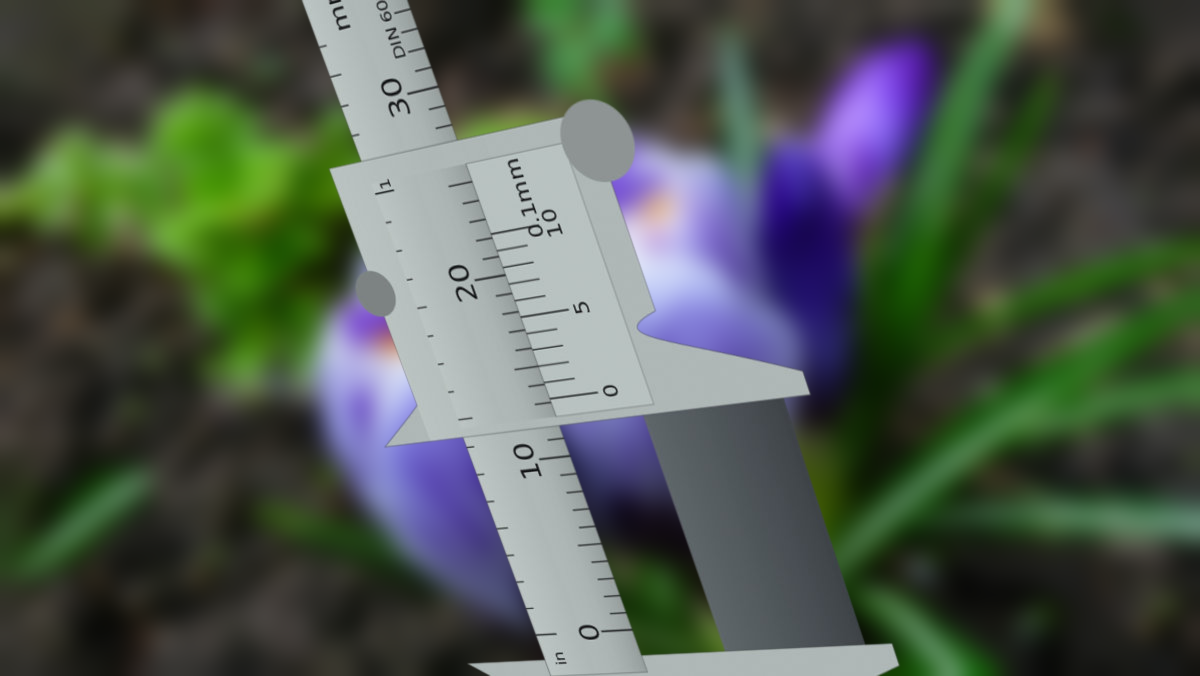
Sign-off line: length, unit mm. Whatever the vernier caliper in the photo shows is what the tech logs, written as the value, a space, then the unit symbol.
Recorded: 13.2 mm
